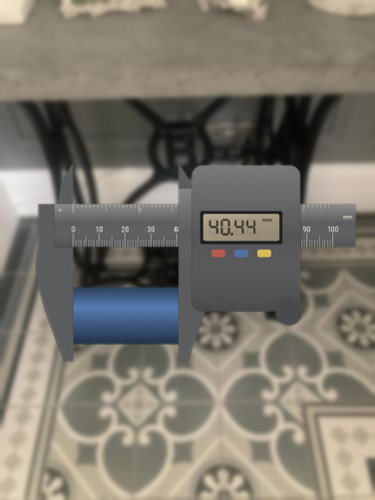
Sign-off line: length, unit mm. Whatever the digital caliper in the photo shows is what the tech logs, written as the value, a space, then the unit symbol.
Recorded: 40.44 mm
